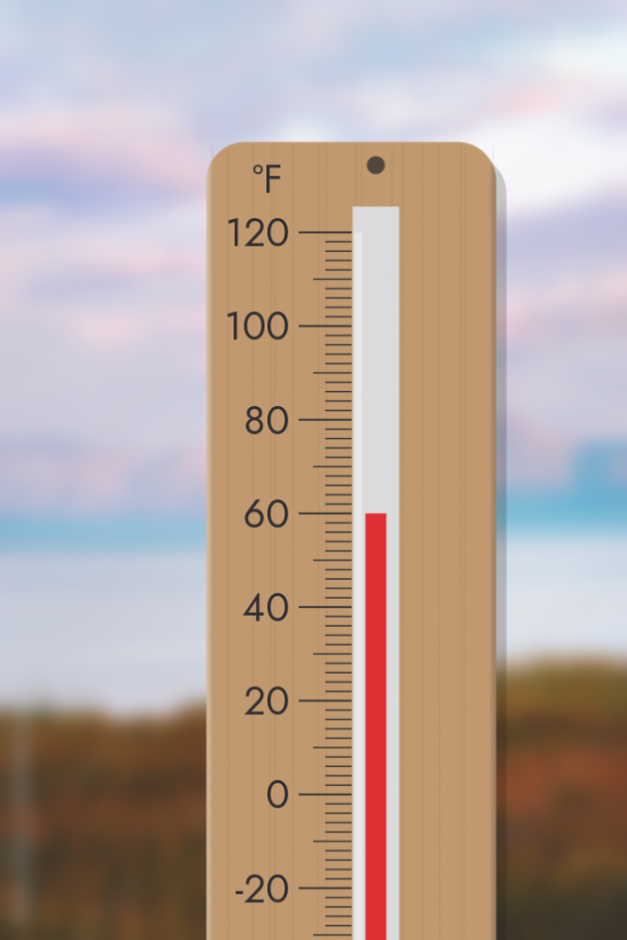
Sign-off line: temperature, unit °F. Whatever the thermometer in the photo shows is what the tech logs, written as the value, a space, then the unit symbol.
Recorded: 60 °F
